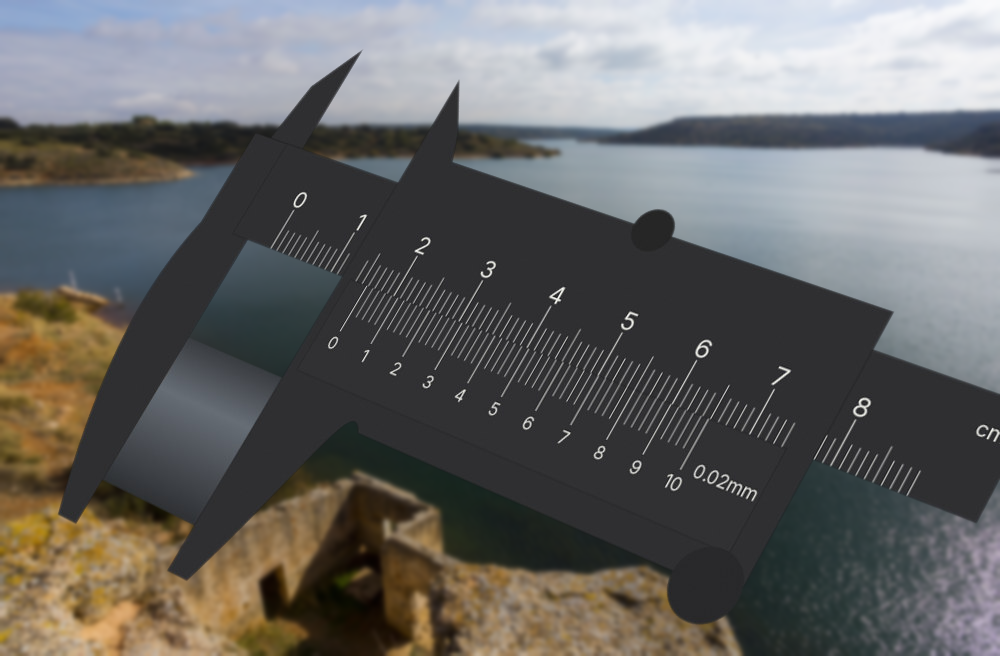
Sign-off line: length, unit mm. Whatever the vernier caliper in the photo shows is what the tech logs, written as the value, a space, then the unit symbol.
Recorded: 15.8 mm
